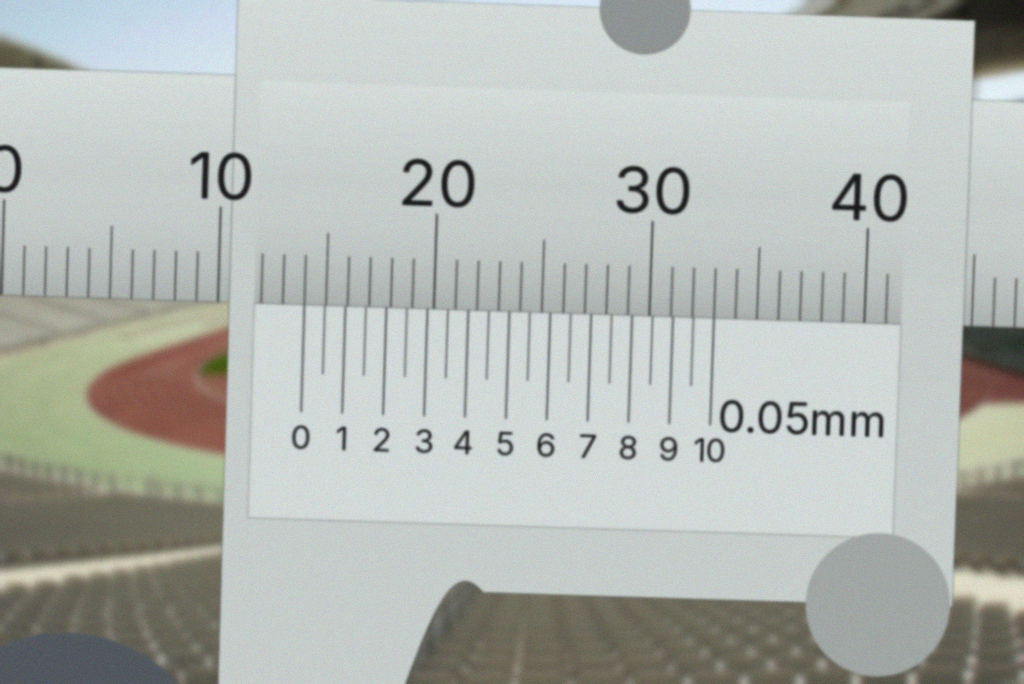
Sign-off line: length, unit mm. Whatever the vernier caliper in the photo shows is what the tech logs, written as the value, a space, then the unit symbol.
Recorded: 14.0 mm
